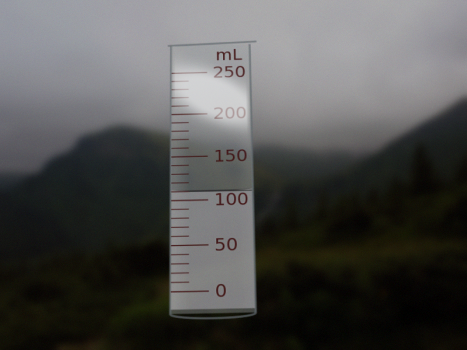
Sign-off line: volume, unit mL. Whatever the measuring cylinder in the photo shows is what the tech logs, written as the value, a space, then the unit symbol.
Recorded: 110 mL
